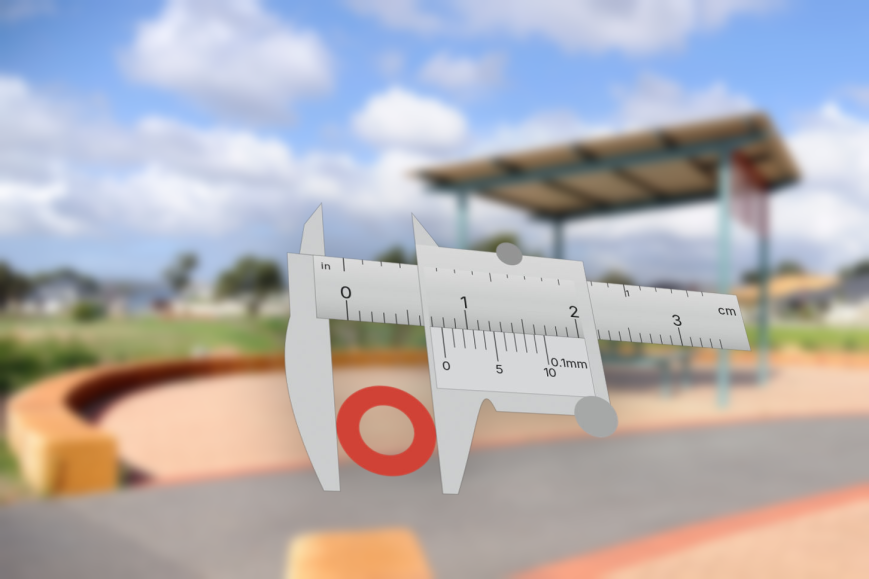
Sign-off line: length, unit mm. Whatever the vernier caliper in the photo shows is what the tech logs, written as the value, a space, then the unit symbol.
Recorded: 7.8 mm
